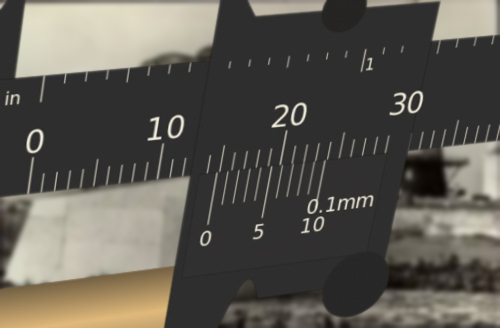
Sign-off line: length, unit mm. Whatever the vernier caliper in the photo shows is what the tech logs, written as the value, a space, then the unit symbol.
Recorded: 14.8 mm
